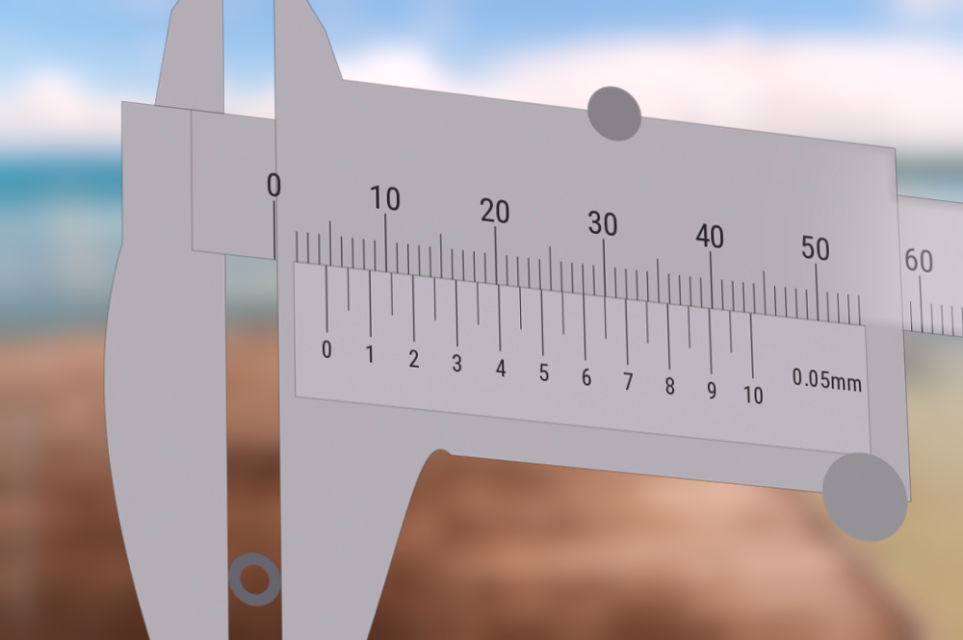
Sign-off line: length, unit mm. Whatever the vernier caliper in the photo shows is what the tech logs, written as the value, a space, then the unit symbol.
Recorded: 4.6 mm
